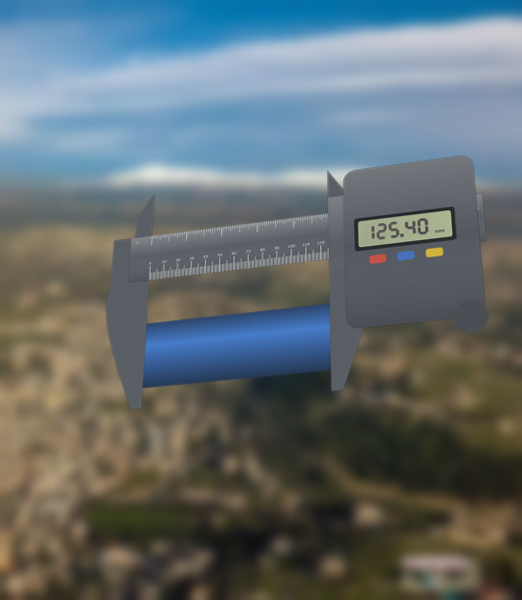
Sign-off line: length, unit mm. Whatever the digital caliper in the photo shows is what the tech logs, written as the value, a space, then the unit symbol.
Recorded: 125.40 mm
